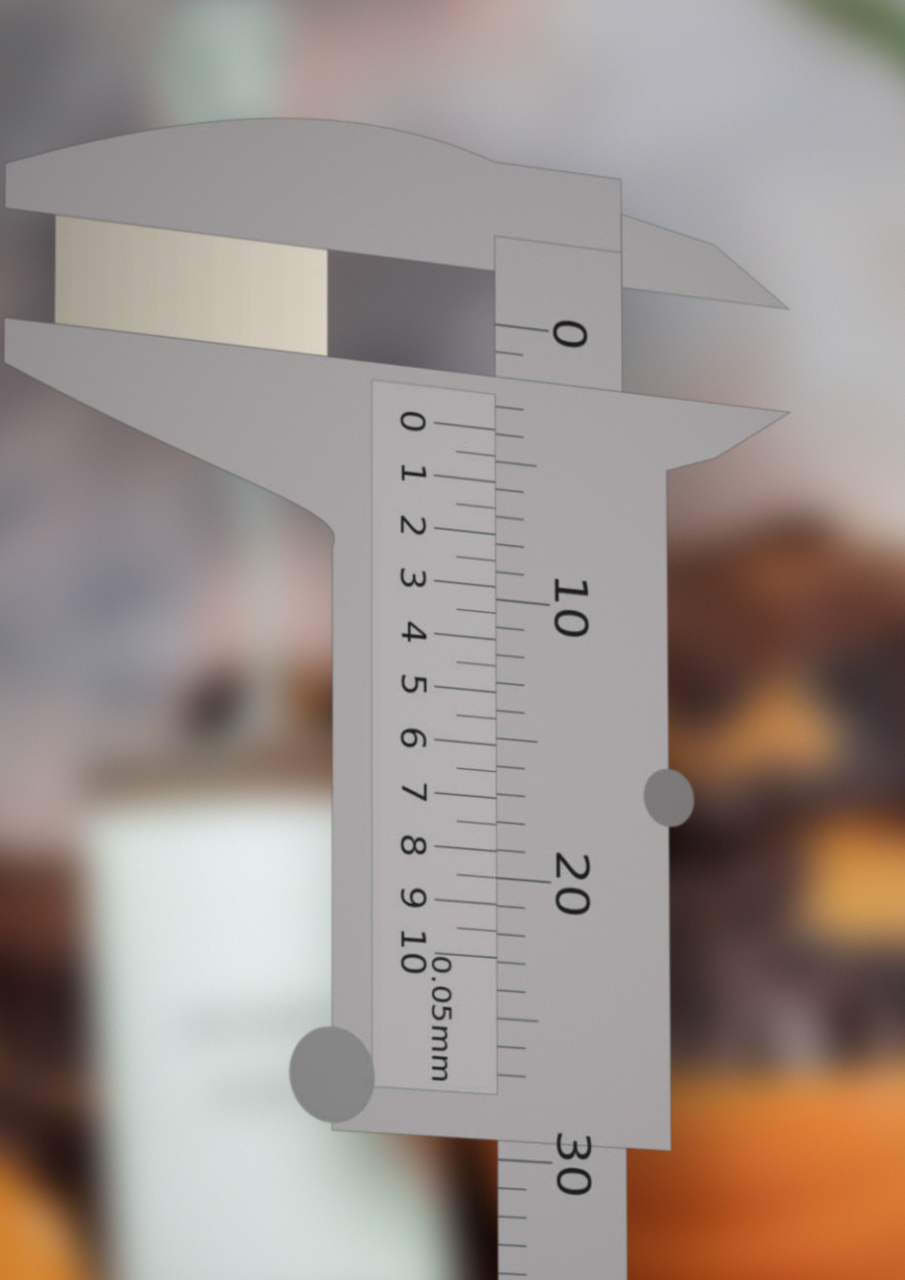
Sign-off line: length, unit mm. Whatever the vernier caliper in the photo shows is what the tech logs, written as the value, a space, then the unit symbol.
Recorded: 3.85 mm
